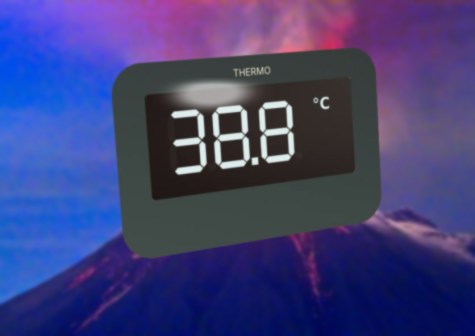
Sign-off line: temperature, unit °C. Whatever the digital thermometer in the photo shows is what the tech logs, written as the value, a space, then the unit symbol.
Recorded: 38.8 °C
